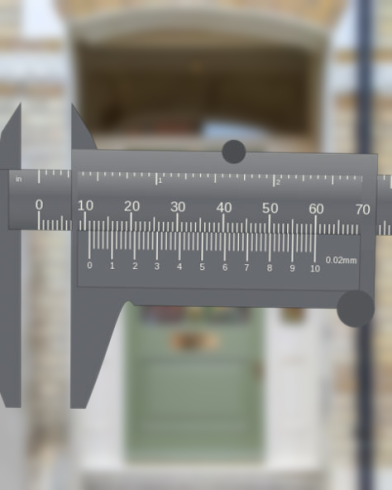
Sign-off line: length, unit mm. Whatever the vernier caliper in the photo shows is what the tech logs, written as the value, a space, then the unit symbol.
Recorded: 11.0 mm
